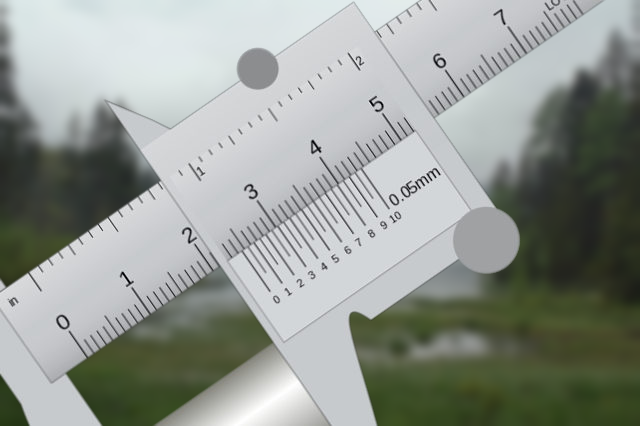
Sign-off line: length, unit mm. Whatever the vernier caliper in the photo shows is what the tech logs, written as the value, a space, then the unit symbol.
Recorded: 24.6 mm
